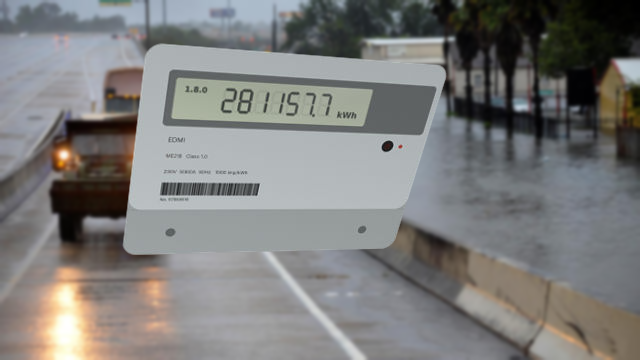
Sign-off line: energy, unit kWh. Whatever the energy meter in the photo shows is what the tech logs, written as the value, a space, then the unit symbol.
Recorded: 281157.7 kWh
